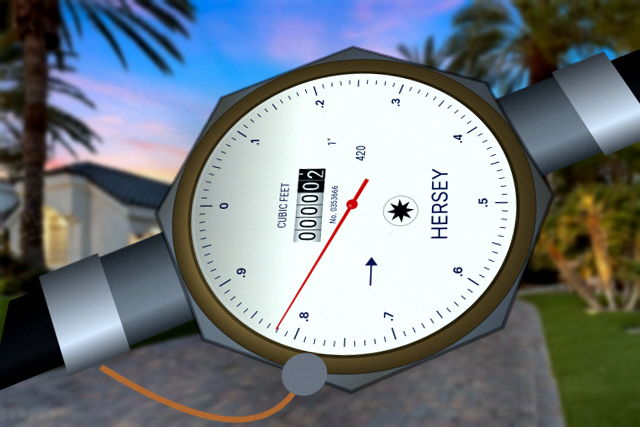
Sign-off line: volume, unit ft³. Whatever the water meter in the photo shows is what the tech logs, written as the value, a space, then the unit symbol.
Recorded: 1.82 ft³
